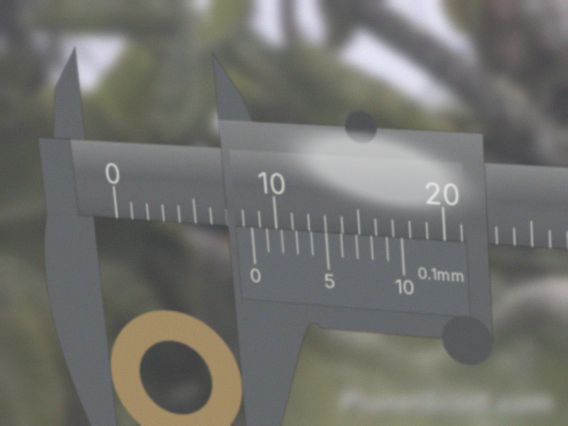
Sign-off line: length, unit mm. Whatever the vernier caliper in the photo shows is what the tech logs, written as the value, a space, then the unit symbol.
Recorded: 8.5 mm
